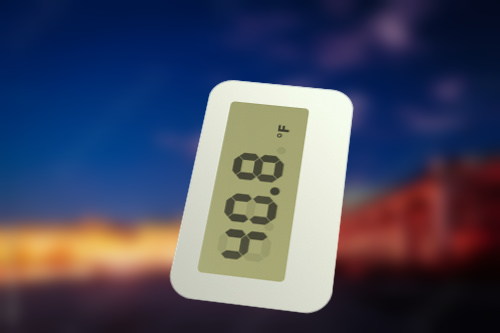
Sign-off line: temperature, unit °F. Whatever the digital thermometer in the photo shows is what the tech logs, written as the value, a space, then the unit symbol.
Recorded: 40.8 °F
